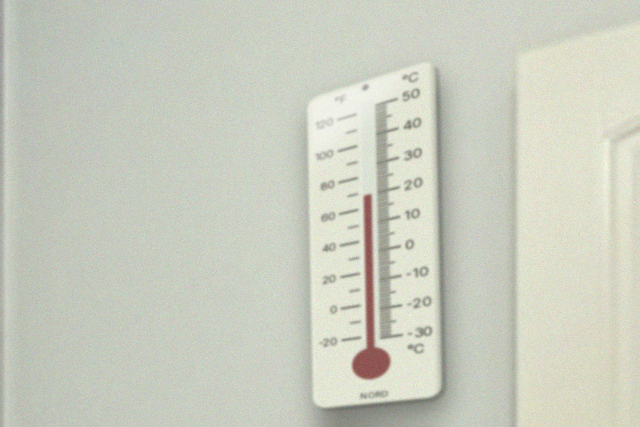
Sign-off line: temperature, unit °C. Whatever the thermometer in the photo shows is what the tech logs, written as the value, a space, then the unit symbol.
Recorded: 20 °C
